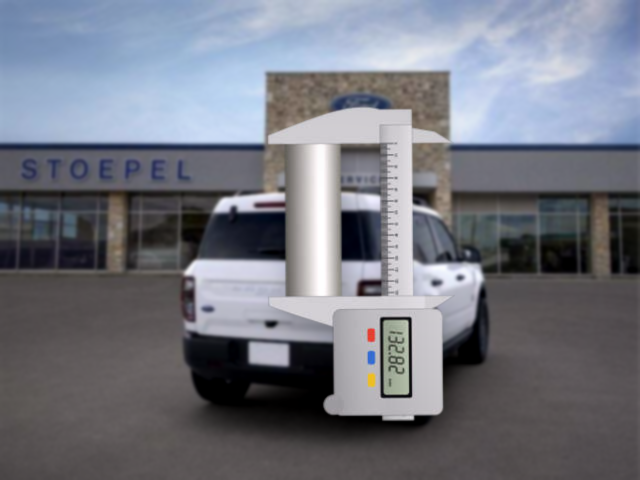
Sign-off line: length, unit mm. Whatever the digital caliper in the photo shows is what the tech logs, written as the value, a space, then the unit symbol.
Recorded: 132.82 mm
